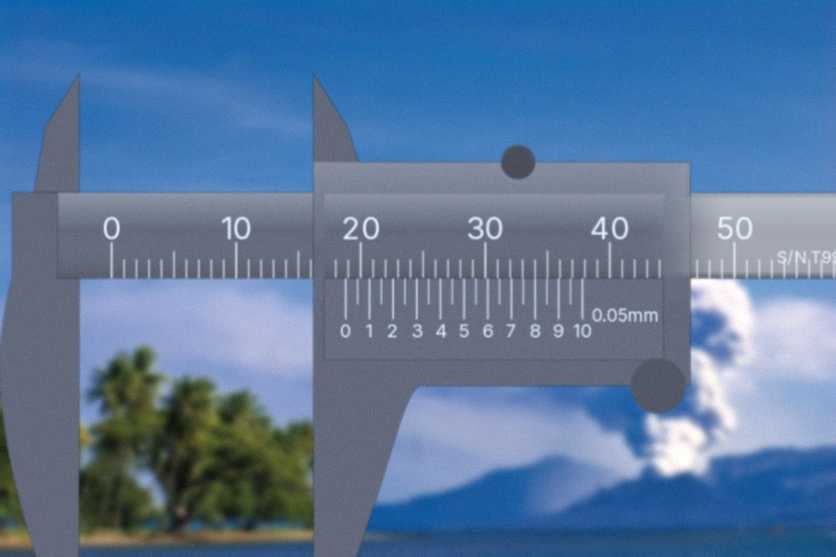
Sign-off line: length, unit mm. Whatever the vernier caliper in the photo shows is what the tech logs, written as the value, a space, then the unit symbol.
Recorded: 18.8 mm
